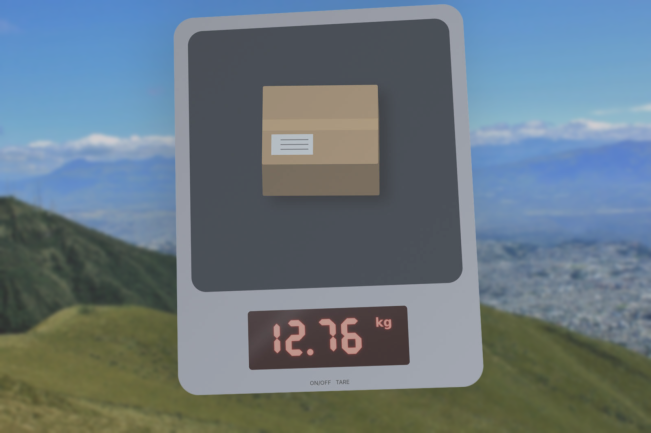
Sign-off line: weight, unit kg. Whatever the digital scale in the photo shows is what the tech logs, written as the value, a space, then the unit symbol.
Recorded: 12.76 kg
